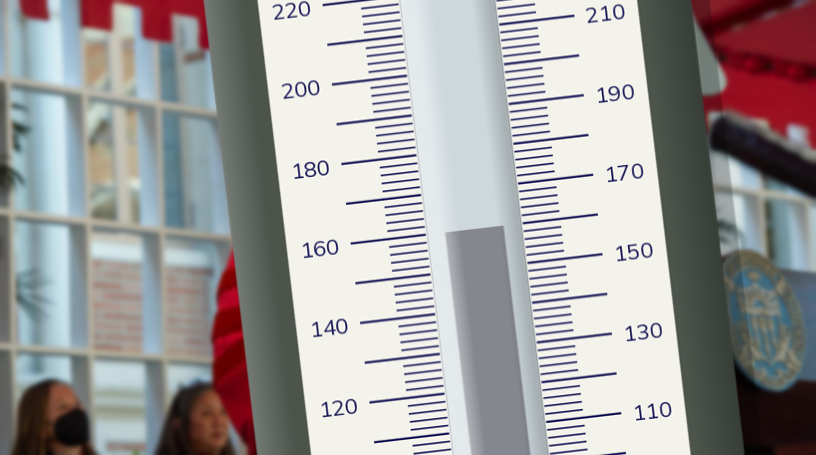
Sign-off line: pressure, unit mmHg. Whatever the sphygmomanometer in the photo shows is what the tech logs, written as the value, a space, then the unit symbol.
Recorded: 160 mmHg
